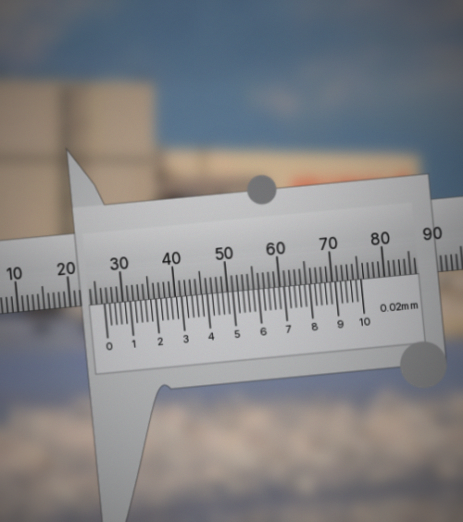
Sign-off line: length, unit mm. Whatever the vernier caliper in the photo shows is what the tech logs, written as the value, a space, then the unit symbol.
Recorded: 26.5 mm
